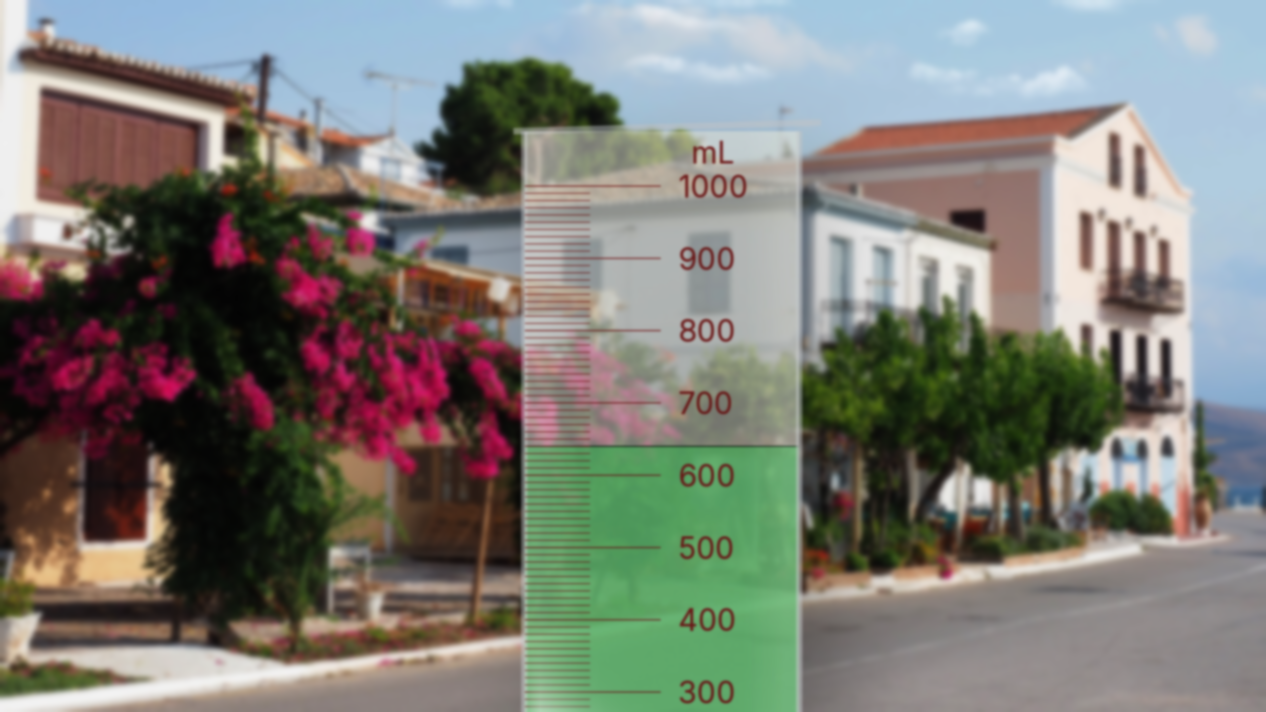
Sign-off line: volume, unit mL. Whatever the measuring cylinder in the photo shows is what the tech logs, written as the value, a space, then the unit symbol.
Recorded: 640 mL
